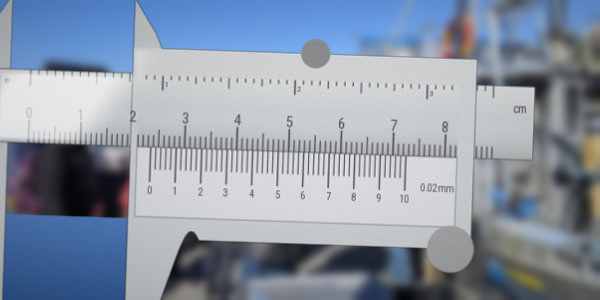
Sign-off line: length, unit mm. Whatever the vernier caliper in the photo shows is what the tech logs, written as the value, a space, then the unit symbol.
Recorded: 23.5 mm
